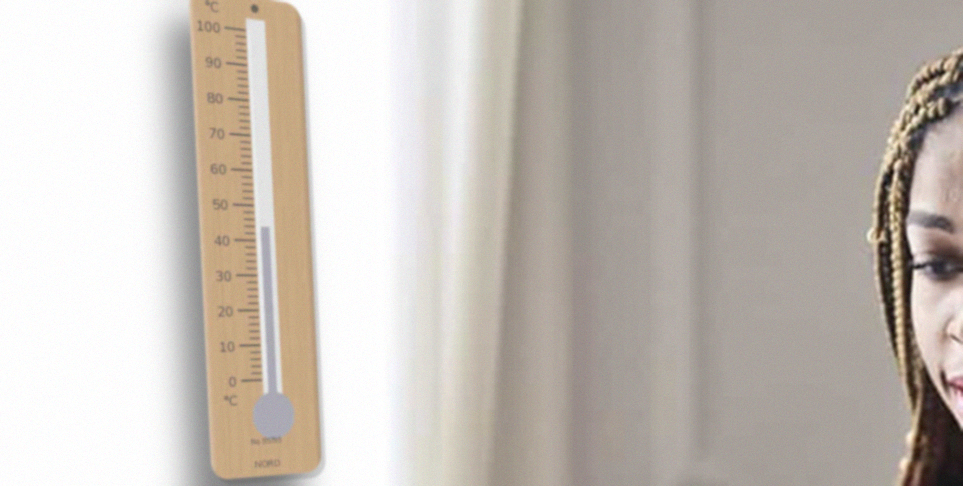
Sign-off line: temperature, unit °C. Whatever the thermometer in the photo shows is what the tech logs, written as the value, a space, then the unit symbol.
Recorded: 44 °C
